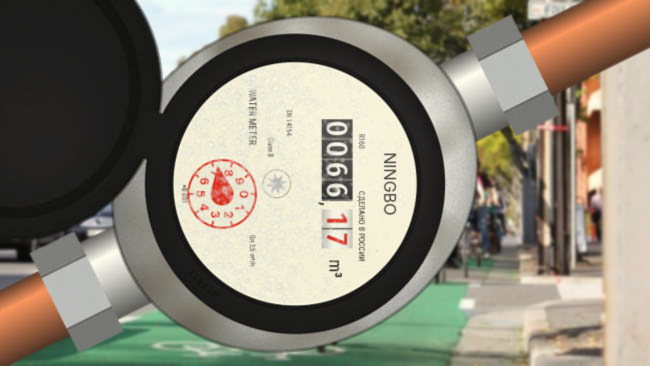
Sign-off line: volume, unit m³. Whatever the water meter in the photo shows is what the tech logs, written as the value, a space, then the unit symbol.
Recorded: 66.177 m³
